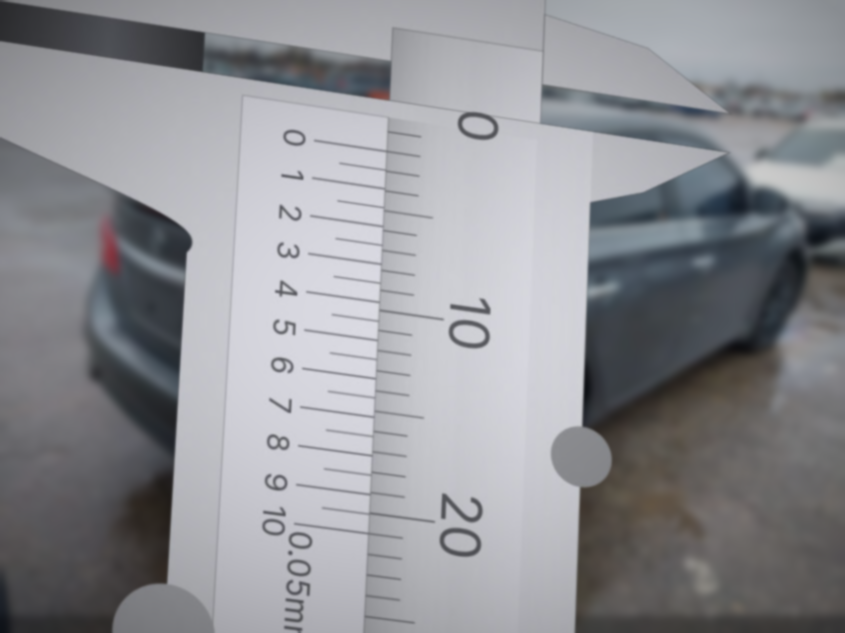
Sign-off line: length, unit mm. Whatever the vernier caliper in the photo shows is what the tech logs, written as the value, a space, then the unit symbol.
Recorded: 2.0 mm
